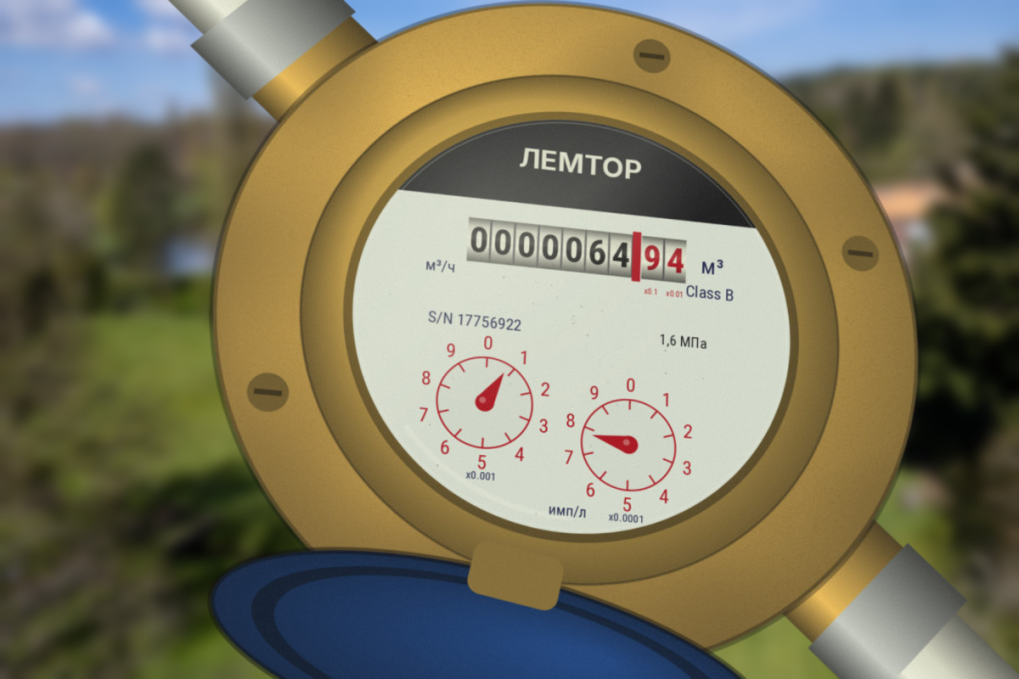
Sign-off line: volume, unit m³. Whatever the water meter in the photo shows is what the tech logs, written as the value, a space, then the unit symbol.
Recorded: 64.9407 m³
